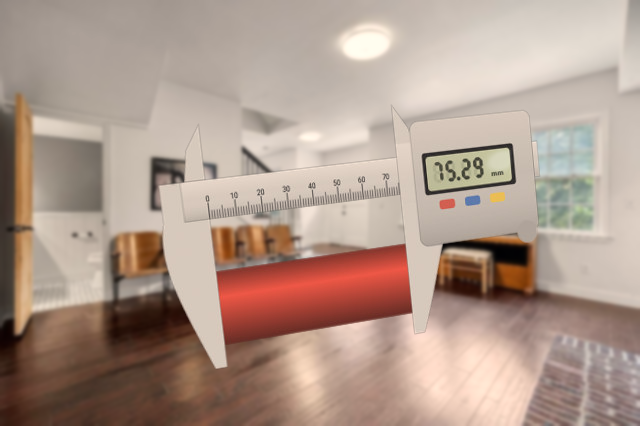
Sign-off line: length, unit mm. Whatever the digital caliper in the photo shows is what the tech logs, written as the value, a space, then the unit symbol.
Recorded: 75.29 mm
